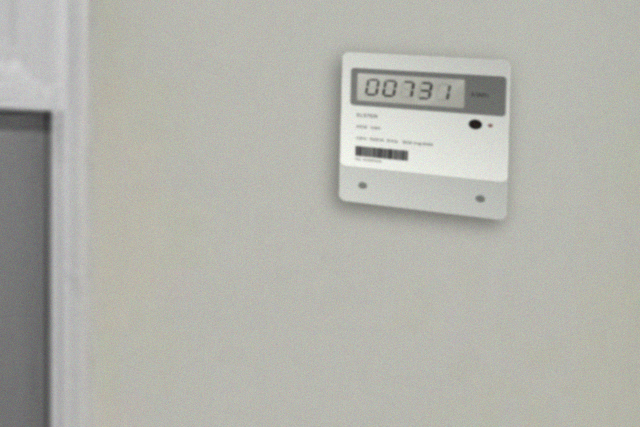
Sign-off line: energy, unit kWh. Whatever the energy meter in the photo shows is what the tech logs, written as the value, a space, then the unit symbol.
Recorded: 731 kWh
